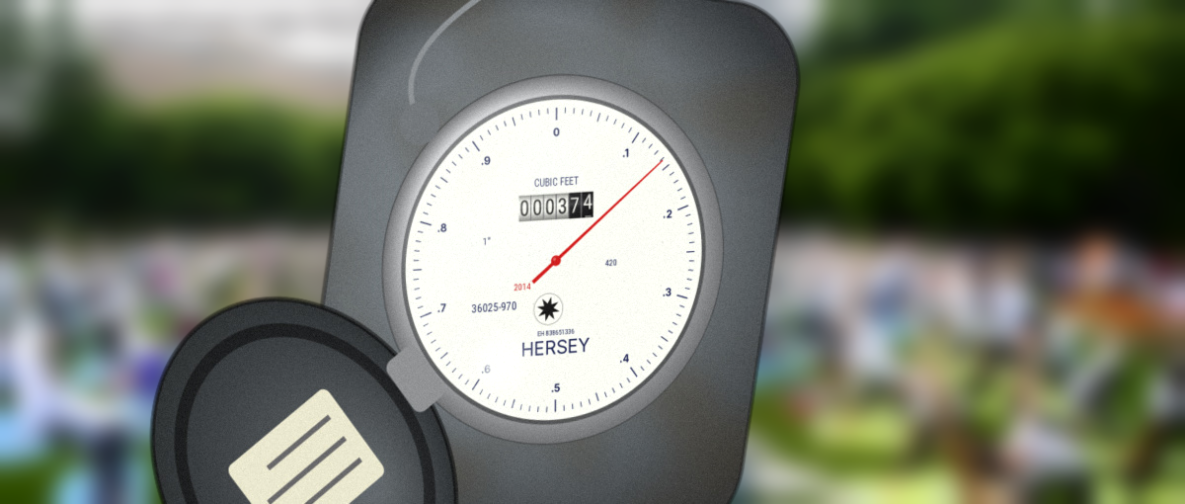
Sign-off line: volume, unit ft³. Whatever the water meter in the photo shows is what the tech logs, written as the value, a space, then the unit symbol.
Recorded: 374.14 ft³
